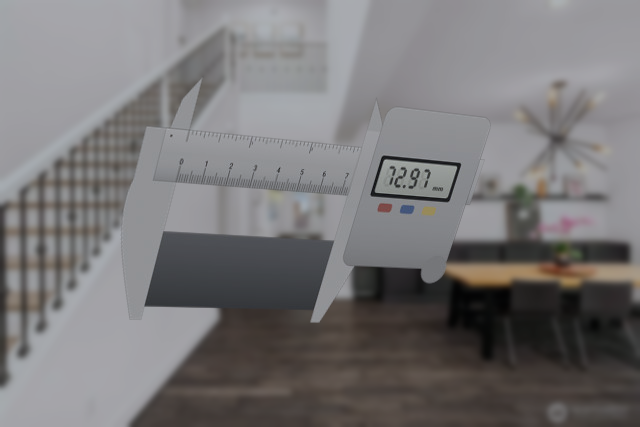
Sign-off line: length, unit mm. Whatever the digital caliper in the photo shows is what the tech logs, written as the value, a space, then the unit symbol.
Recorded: 72.97 mm
